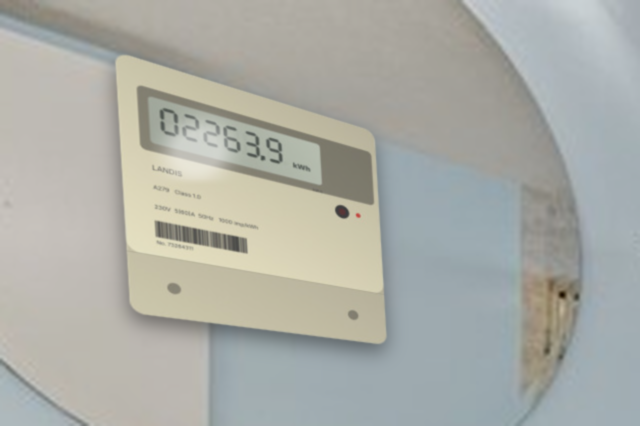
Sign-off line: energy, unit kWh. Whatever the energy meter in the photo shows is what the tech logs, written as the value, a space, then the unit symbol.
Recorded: 2263.9 kWh
